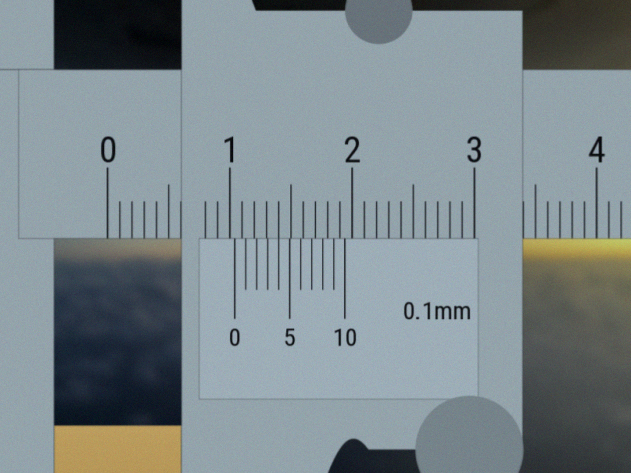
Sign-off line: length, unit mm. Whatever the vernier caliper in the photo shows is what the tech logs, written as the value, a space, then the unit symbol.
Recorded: 10.4 mm
